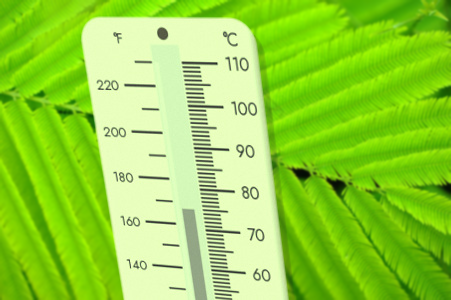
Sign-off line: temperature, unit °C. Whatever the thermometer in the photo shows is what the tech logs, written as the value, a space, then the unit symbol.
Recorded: 75 °C
